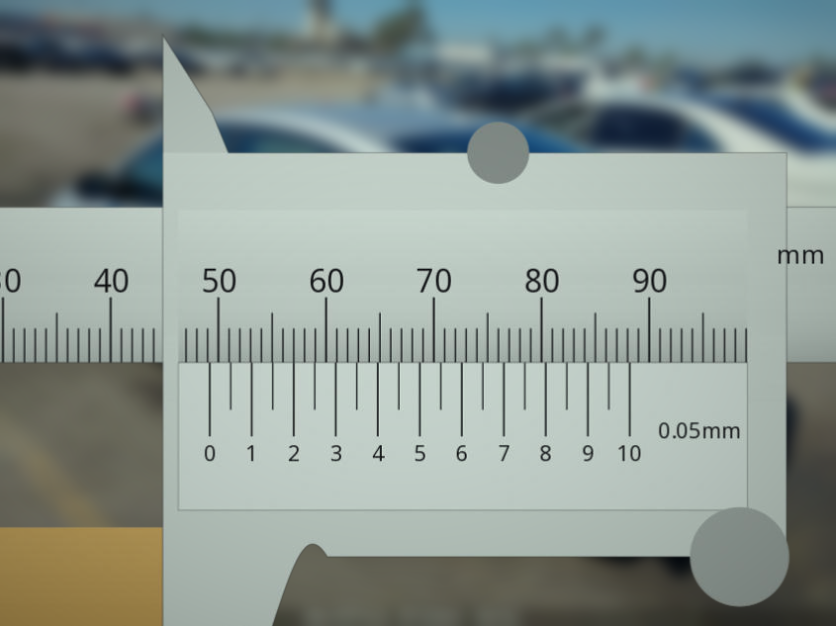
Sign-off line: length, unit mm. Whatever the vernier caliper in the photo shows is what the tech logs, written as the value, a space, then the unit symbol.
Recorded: 49.2 mm
